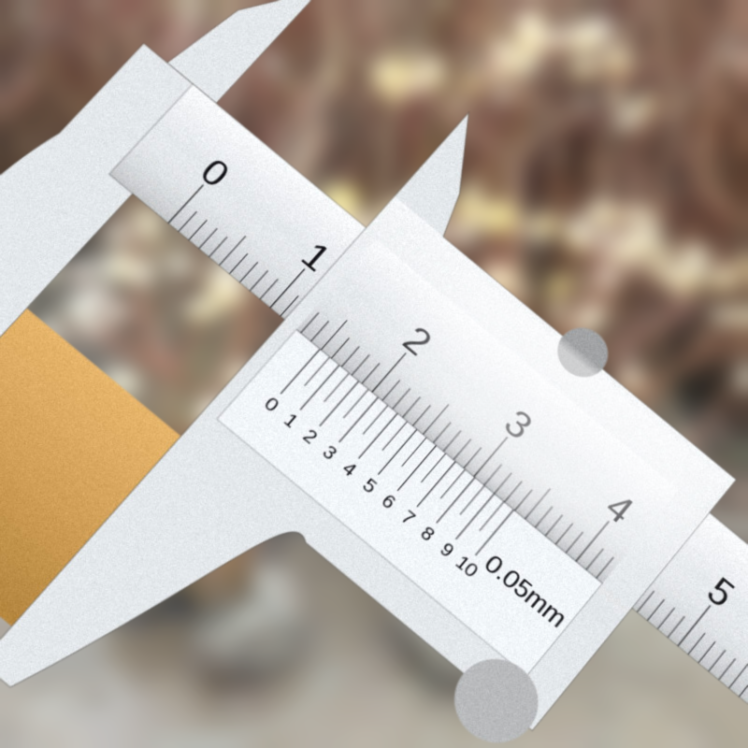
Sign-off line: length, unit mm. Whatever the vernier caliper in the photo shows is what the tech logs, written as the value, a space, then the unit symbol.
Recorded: 14.9 mm
